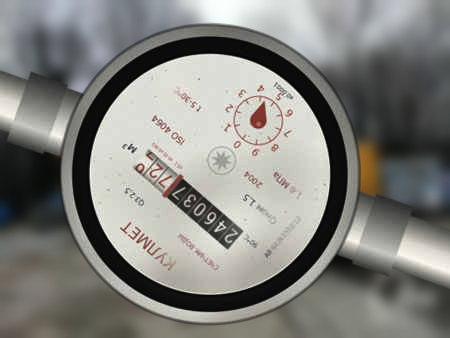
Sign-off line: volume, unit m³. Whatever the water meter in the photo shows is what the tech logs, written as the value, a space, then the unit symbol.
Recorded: 246037.7264 m³
